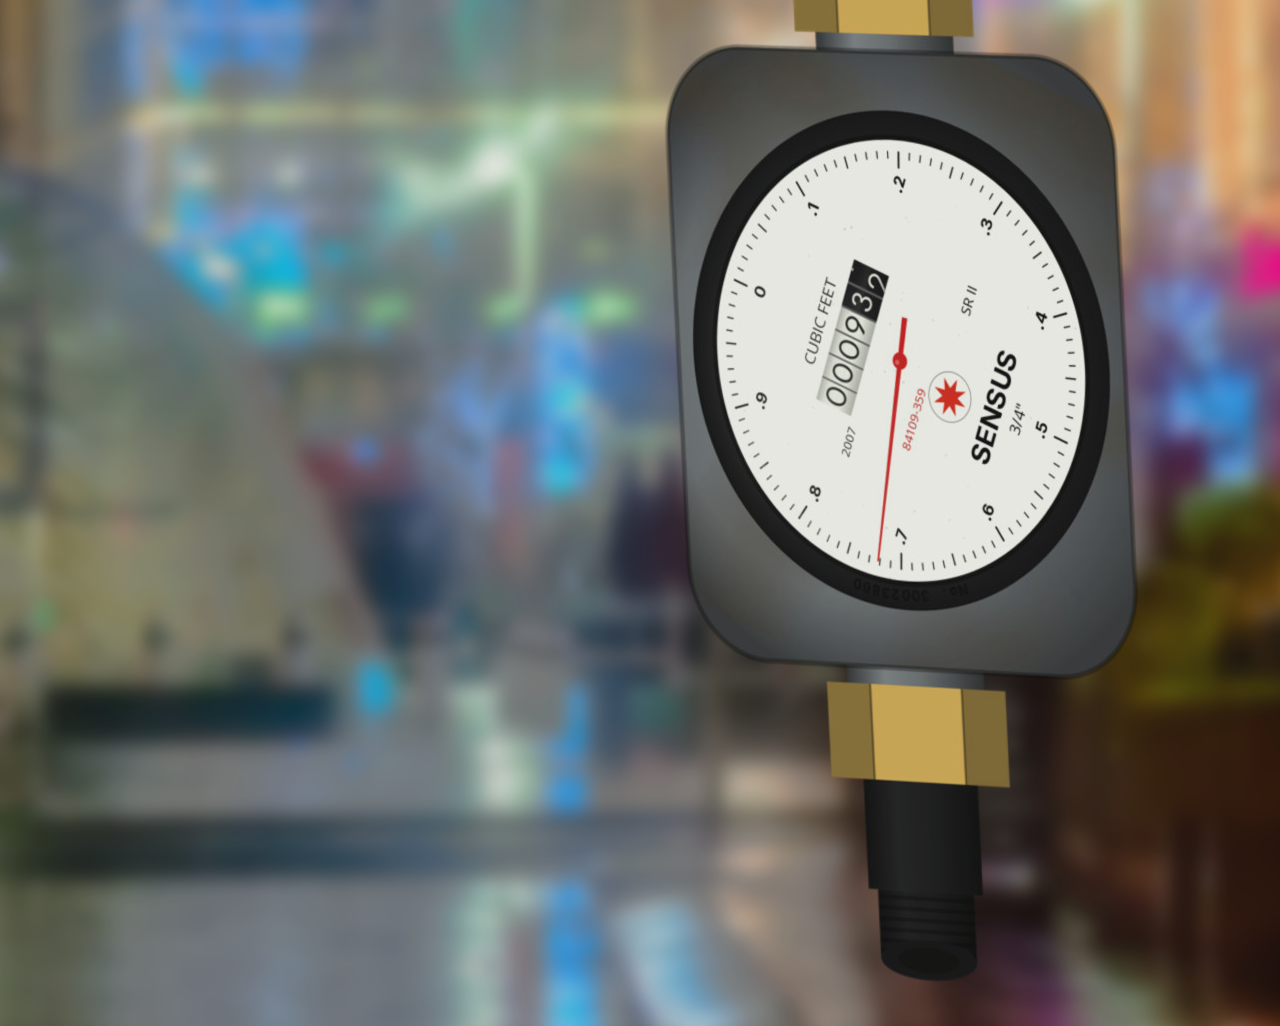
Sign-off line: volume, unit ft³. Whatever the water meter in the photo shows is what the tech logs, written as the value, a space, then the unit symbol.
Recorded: 931.72 ft³
